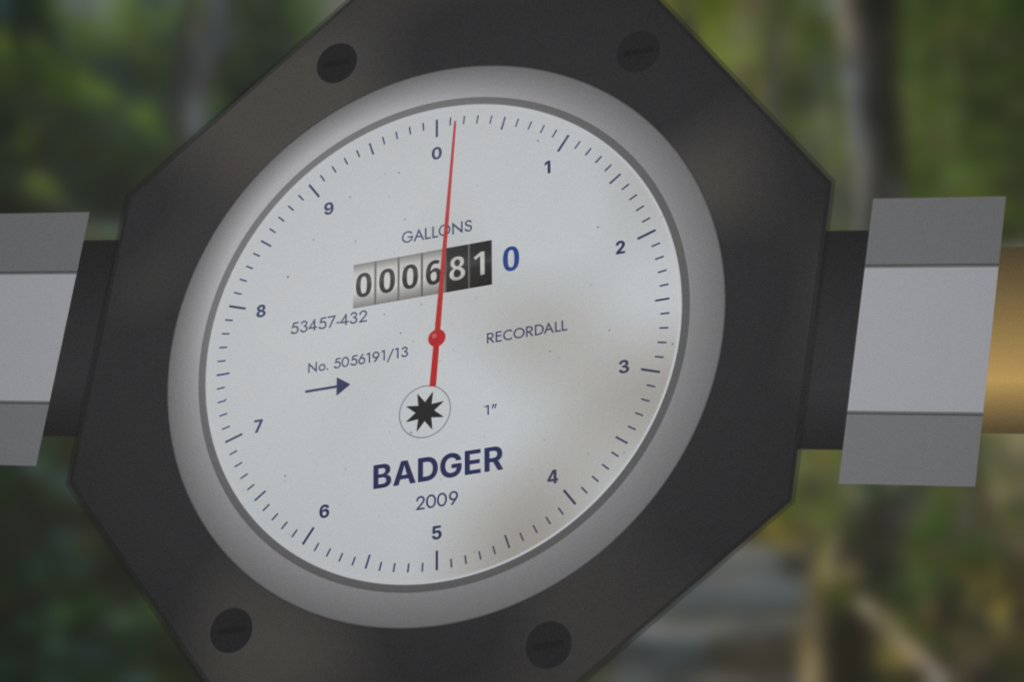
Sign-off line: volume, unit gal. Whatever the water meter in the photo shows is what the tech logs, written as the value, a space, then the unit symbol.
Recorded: 6810.1 gal
